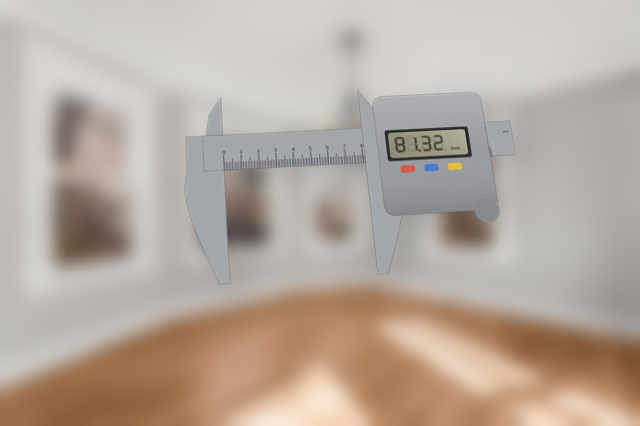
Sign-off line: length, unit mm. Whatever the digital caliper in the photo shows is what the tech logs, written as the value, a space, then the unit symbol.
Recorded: 81.32 mm
